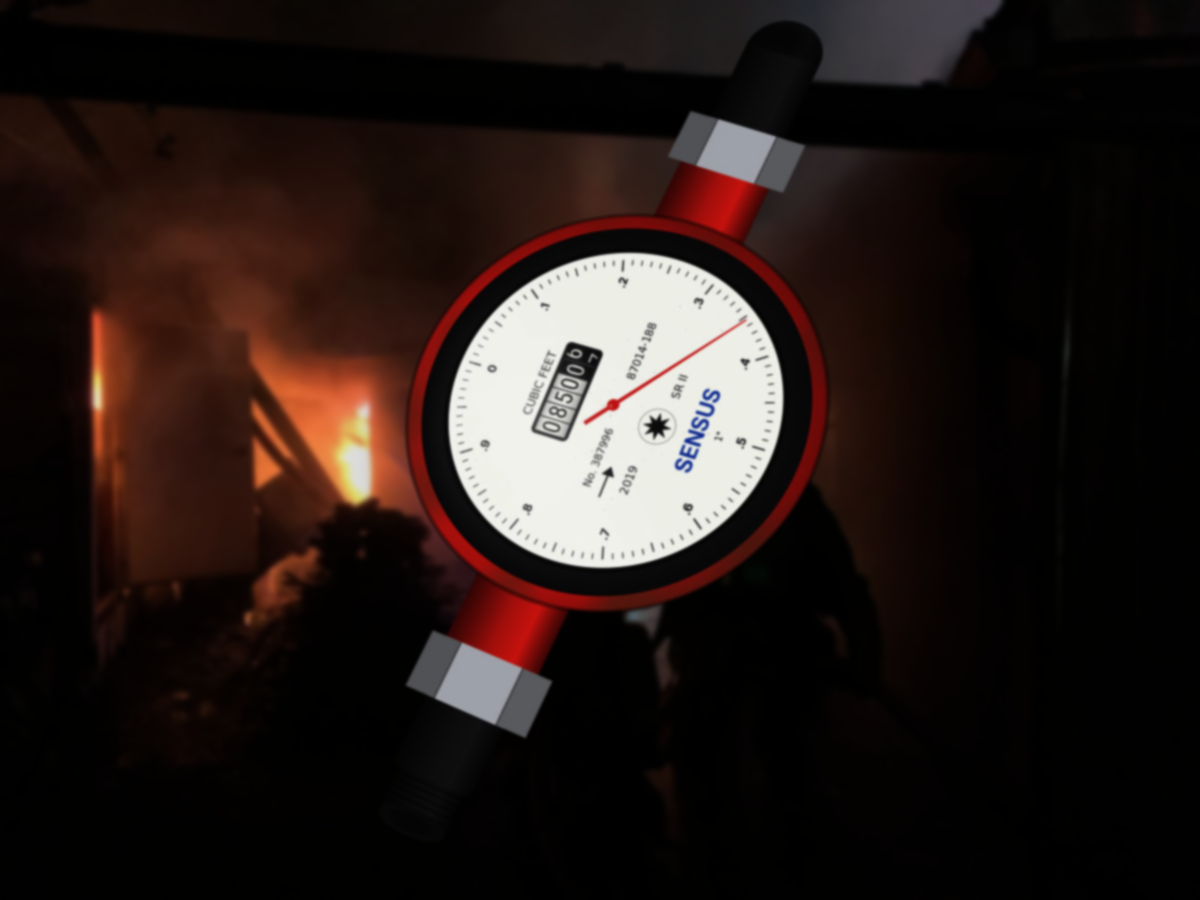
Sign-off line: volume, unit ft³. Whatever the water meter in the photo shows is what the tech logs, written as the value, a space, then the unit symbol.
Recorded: 85006.35 ft³
